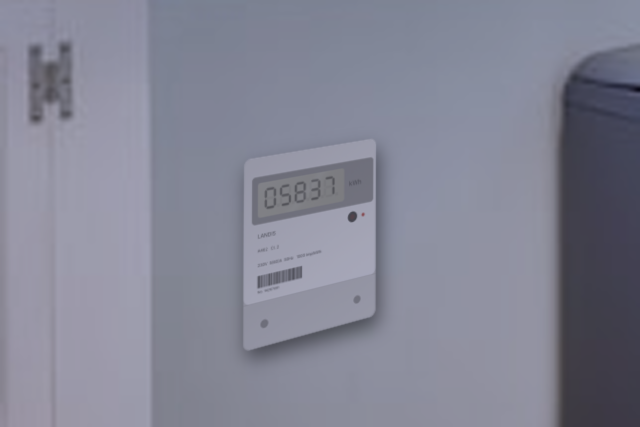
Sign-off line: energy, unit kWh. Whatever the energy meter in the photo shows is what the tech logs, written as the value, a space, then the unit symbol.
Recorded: 5837 kWh
